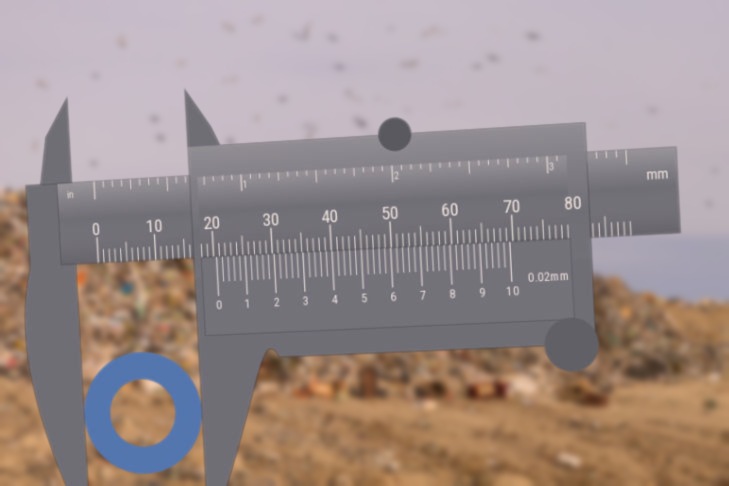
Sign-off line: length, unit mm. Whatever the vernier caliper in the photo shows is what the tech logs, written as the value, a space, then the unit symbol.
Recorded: 20.5 mm
